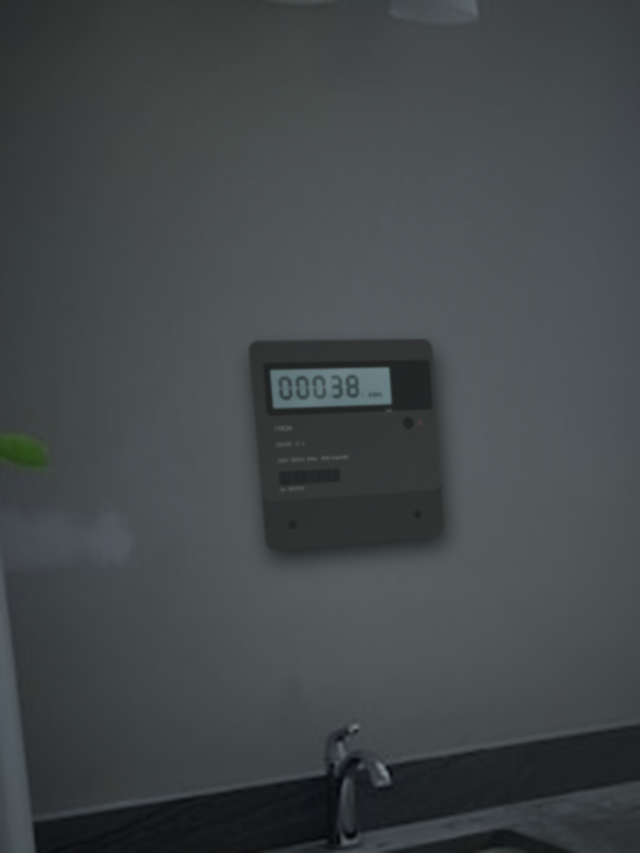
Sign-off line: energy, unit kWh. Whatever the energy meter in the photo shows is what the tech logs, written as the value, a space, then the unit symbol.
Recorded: 38 kWh
